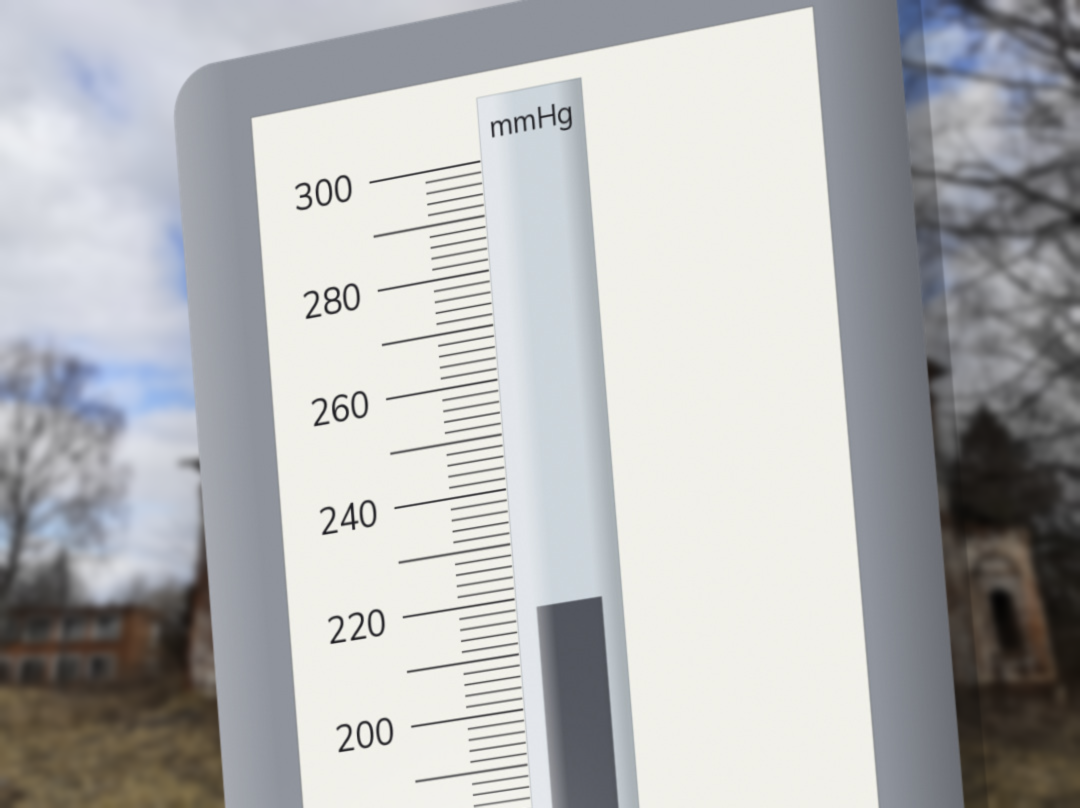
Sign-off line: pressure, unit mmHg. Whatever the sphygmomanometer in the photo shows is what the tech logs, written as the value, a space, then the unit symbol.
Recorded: 218 mmHg
